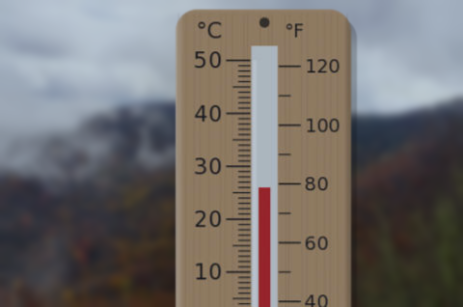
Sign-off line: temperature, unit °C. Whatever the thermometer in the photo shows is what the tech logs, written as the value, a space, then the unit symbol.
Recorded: 26 °C
